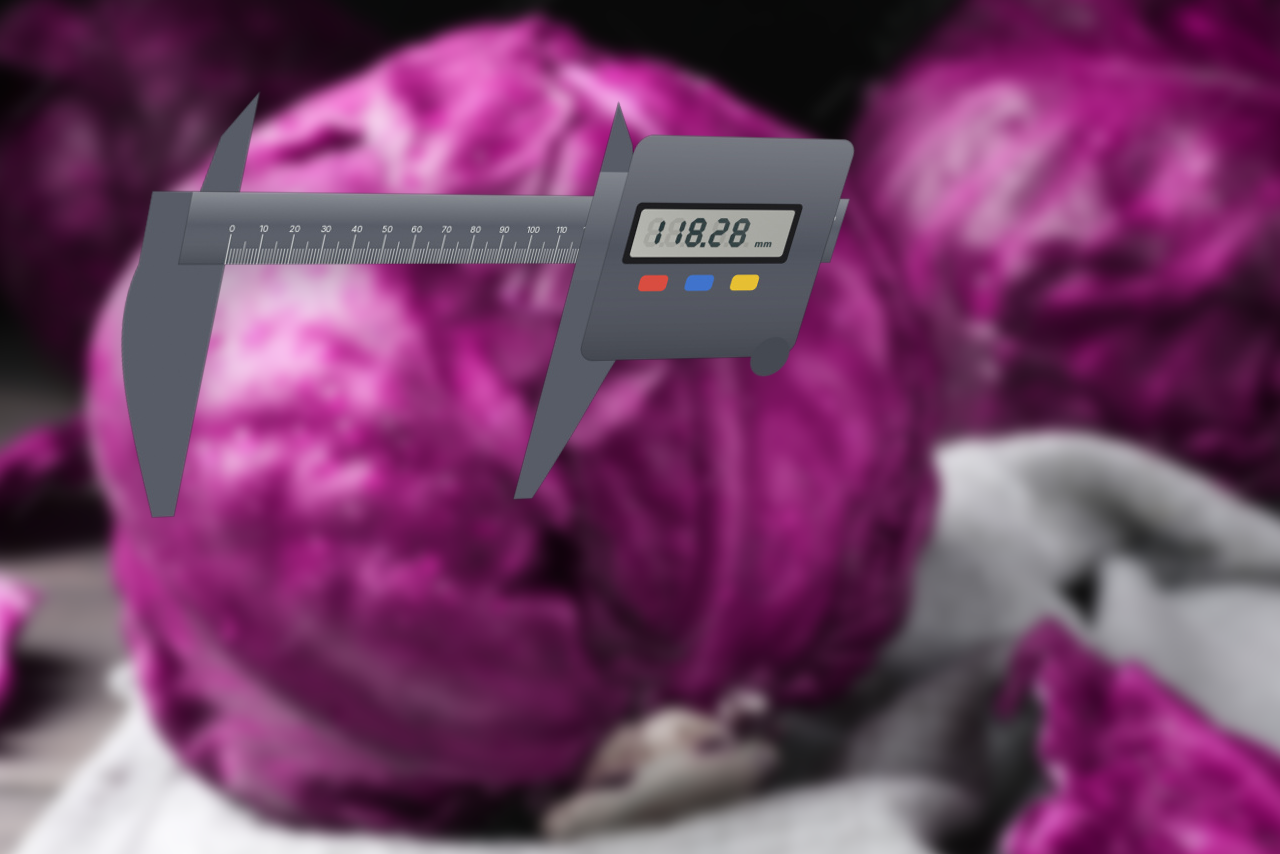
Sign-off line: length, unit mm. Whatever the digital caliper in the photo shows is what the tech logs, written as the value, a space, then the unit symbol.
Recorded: 118.28 mm
